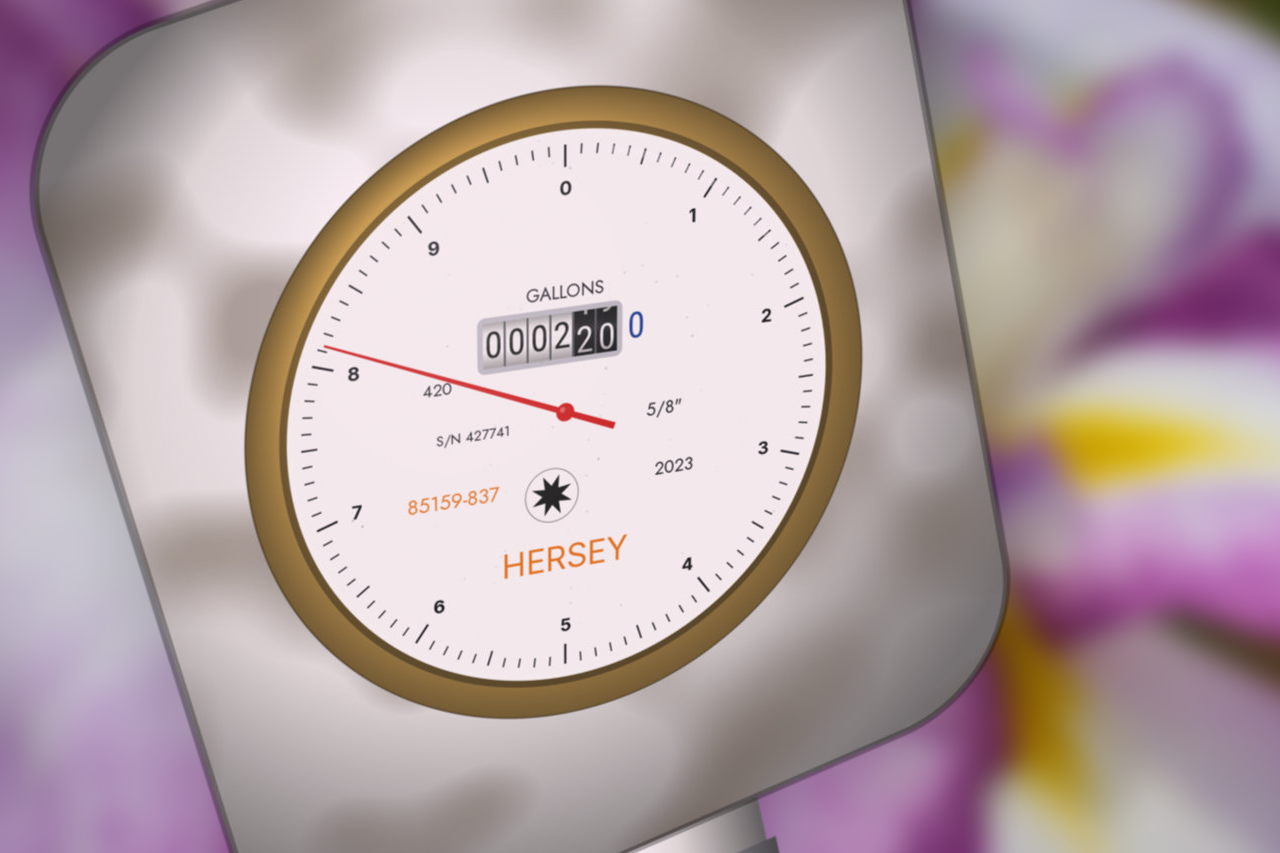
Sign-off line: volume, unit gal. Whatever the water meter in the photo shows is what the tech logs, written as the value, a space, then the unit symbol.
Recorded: 2198.1 gal
